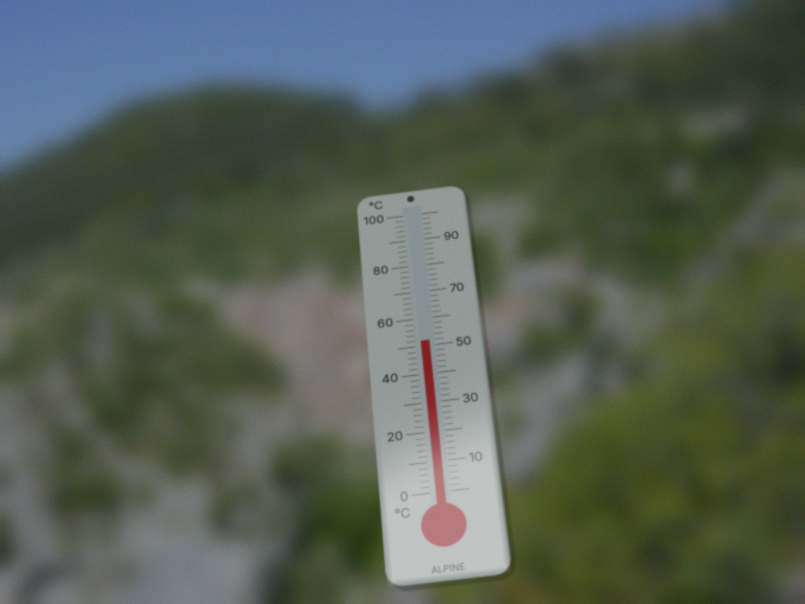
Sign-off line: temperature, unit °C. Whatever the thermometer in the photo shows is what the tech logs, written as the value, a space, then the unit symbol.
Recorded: 52 °C
